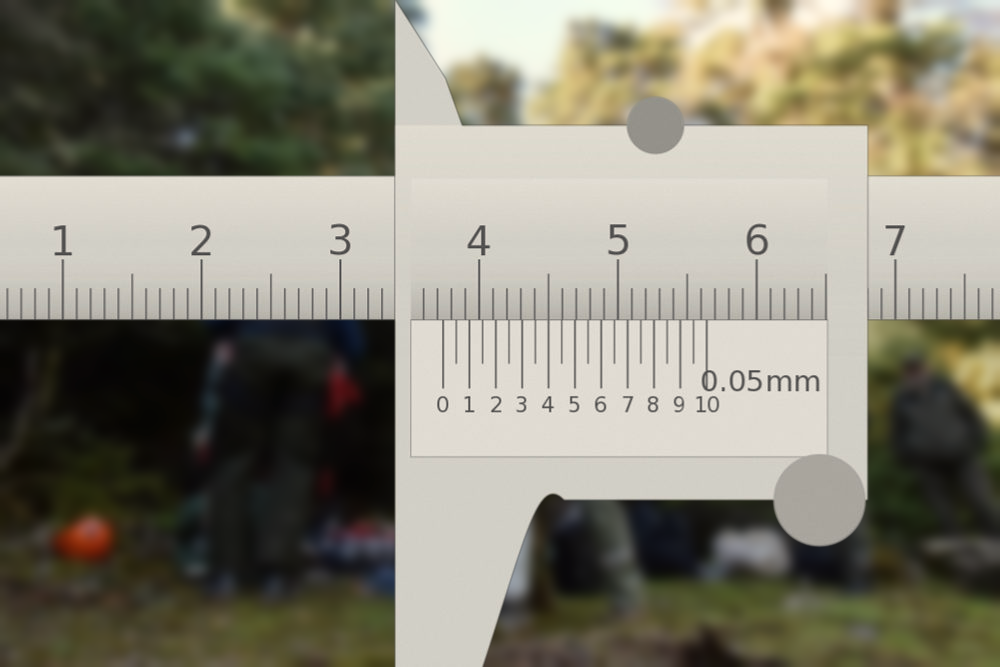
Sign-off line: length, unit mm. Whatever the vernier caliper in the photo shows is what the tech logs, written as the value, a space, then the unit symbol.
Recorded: 37.4 mm
